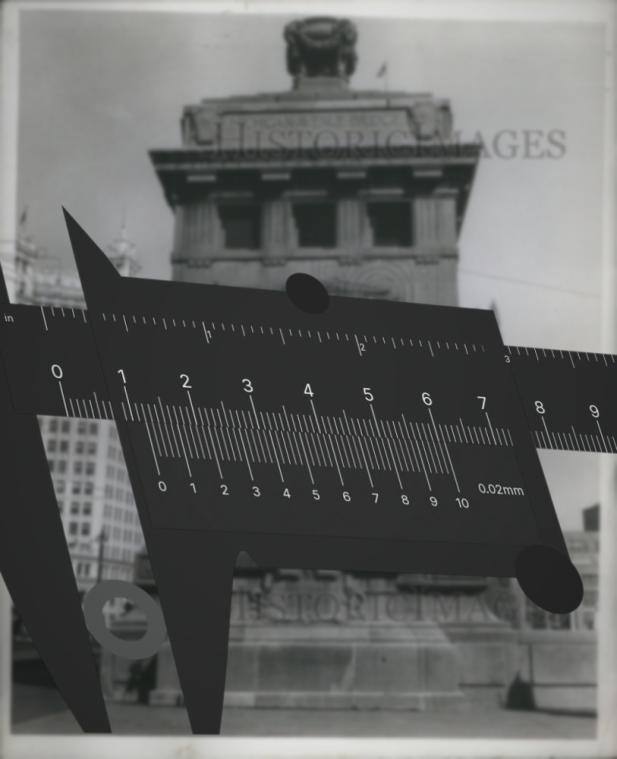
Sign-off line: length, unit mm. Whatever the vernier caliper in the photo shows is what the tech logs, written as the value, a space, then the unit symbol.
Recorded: 12.0 mm
